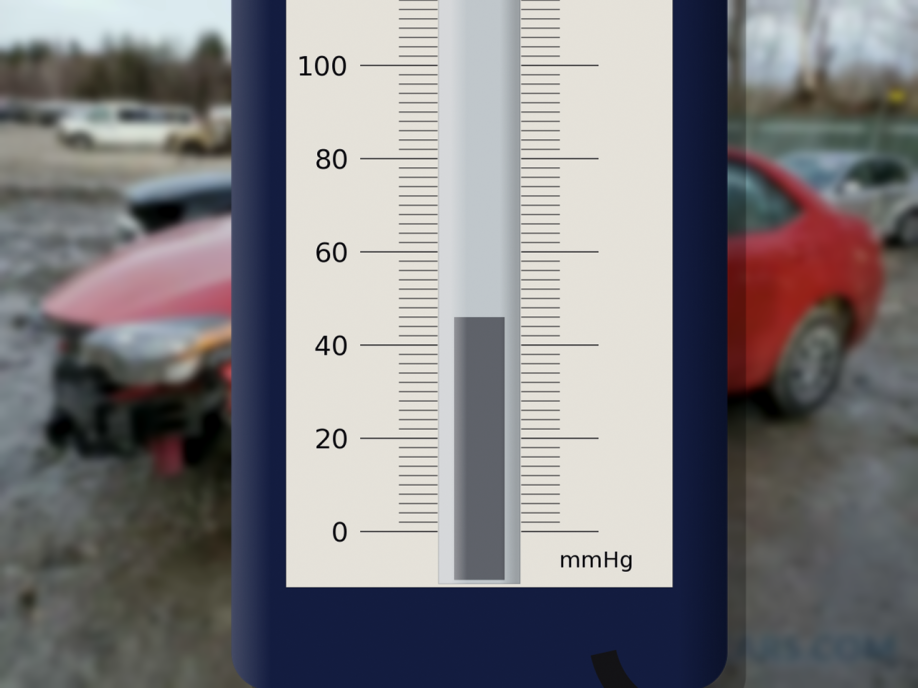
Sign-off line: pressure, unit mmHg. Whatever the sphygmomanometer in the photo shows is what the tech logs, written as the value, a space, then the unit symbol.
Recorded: 46 mmHg
